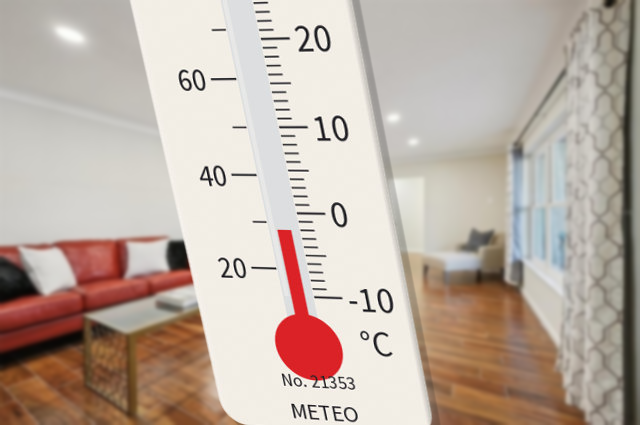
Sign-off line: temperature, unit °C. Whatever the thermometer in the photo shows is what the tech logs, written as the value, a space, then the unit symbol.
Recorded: -2 °C
